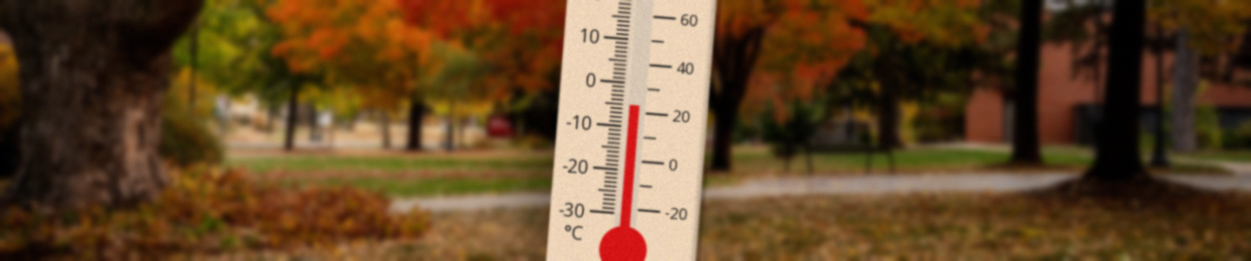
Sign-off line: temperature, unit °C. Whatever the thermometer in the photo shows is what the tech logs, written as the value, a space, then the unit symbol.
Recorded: -5 °C
